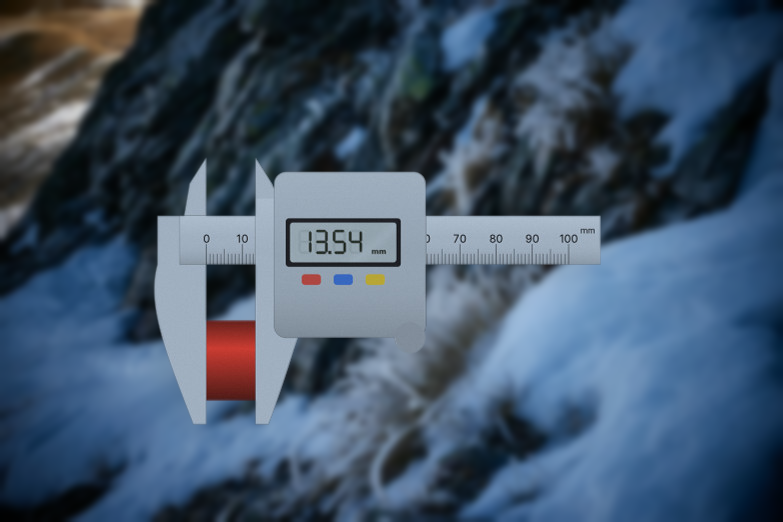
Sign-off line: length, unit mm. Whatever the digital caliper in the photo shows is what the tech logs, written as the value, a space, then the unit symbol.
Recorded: 13.54 mm
